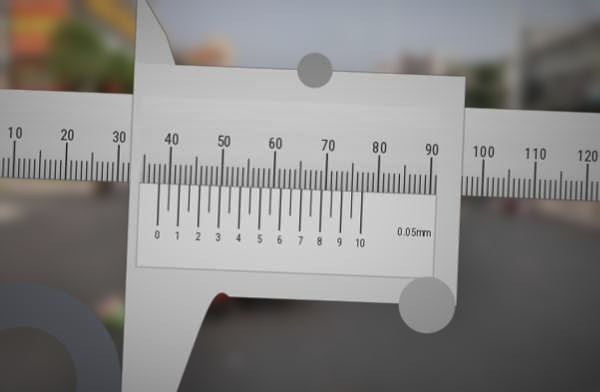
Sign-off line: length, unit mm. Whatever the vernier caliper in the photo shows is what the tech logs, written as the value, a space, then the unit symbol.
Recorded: 38.0 mm
